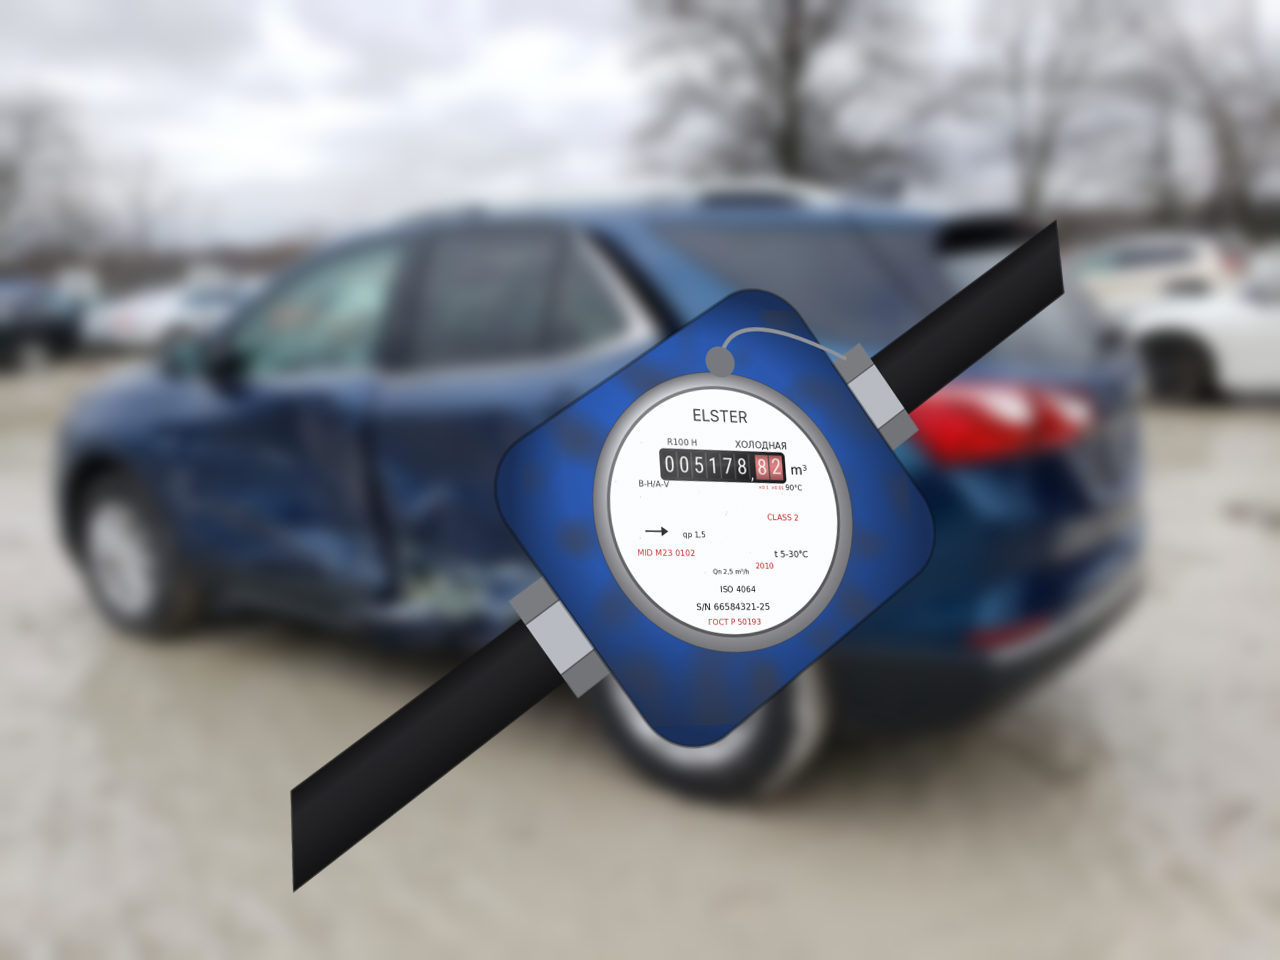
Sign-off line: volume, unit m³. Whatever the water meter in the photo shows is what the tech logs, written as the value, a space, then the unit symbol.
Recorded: 5178.82 m³
